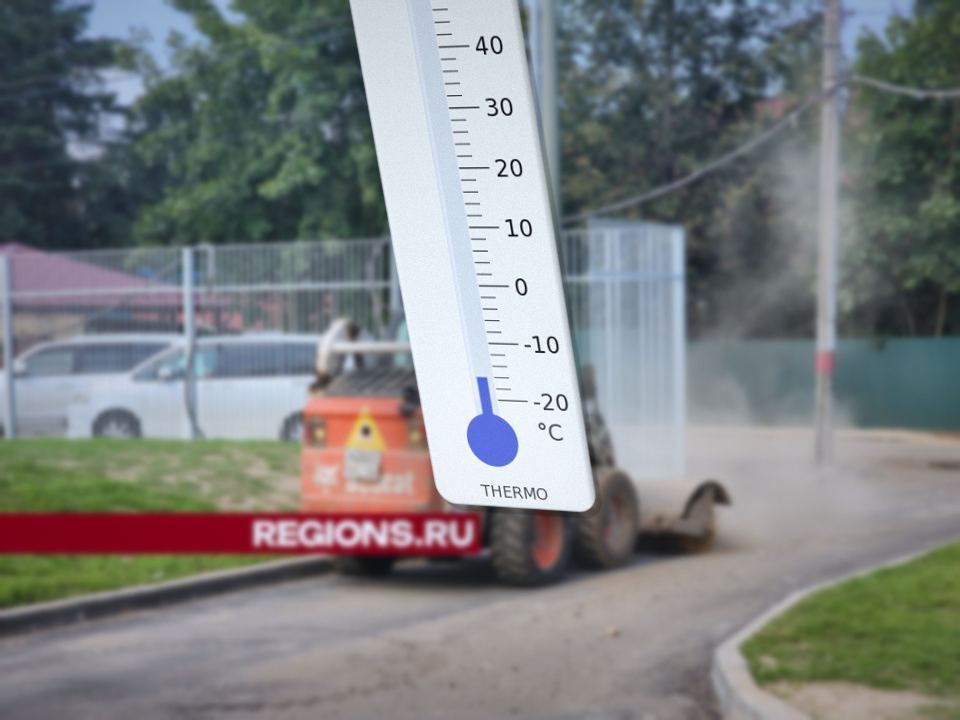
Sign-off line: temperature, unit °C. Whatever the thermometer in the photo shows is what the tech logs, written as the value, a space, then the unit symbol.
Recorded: -16 °C
